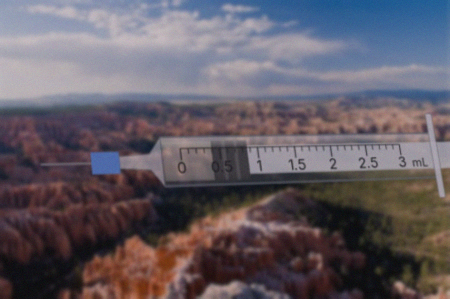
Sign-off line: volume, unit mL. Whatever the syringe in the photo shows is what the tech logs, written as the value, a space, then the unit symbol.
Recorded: 0.4 mL
